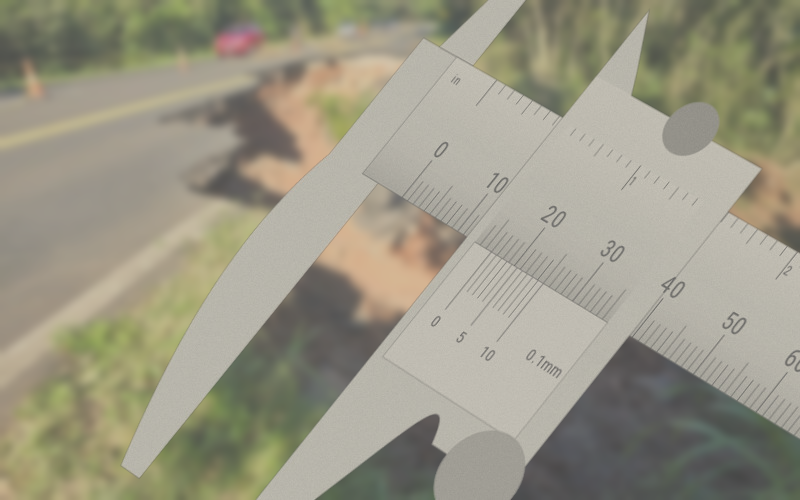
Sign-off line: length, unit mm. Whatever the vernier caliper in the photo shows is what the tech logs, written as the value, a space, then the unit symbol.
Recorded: 16.0 mm
